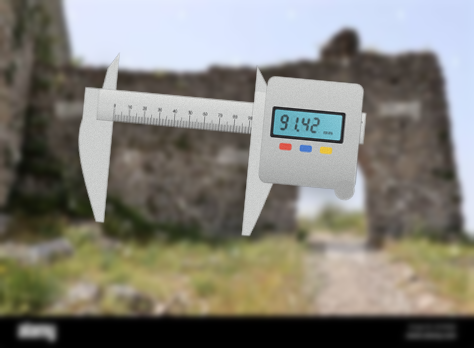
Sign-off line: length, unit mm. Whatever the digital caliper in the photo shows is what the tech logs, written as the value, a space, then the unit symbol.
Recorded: 91.42 mm
